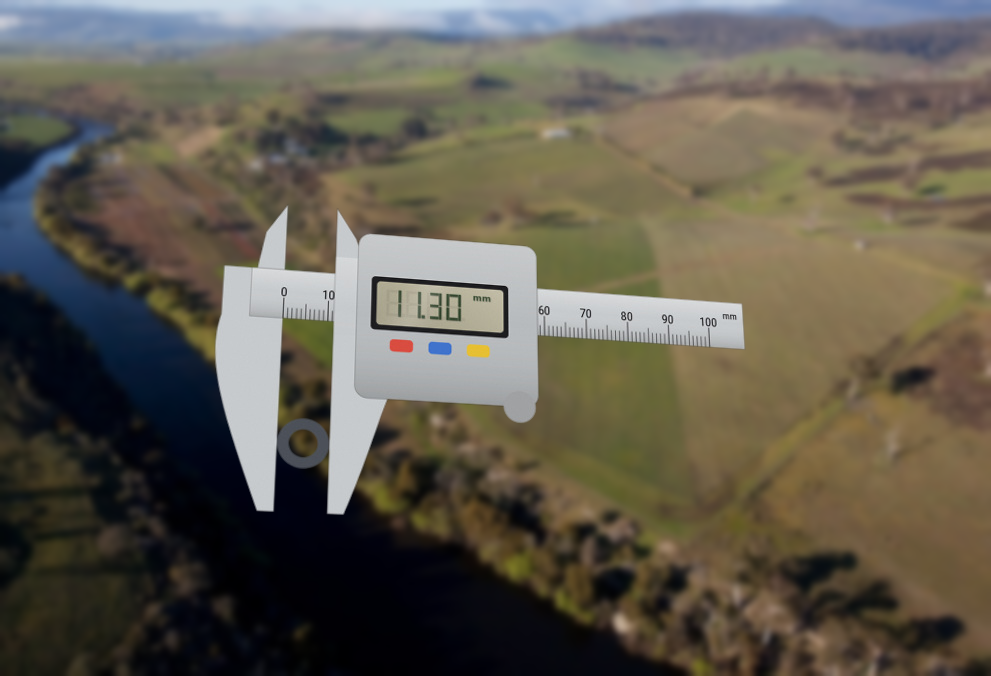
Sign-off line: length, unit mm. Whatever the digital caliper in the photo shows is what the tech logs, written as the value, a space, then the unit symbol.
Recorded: 11.30 mm
